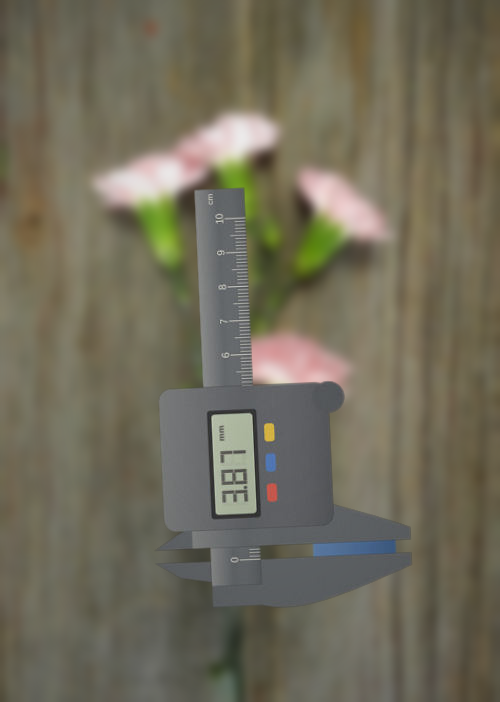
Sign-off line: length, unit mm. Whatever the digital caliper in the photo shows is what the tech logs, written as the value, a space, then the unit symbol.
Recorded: 3.87 mm
